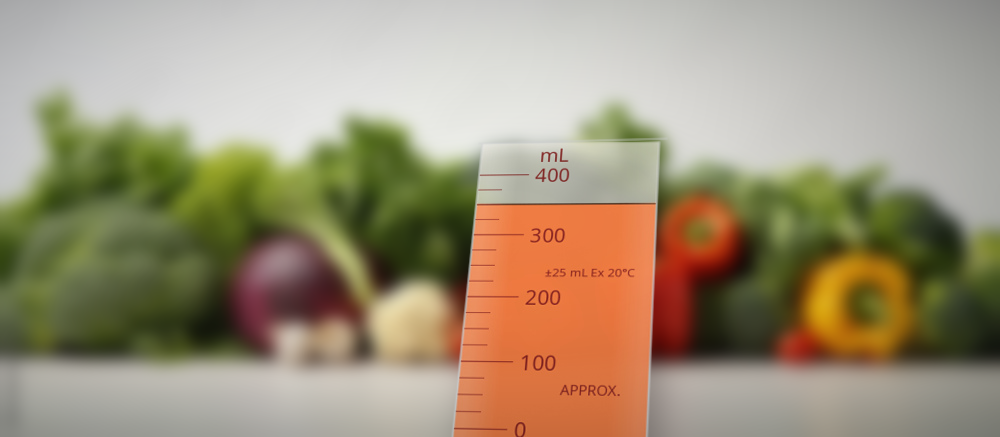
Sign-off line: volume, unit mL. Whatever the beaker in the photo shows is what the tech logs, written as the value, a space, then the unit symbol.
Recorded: 350 mL
